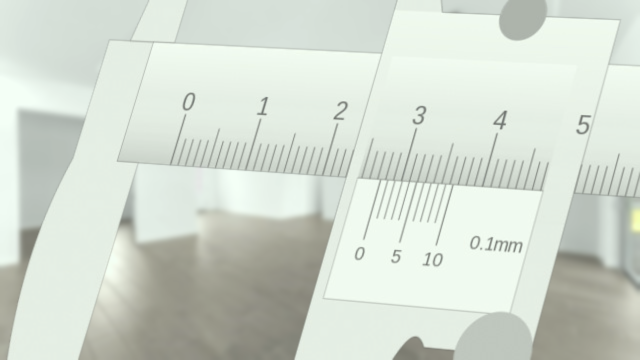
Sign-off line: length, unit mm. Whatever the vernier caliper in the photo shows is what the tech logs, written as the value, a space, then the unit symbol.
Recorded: 27.4 mm
